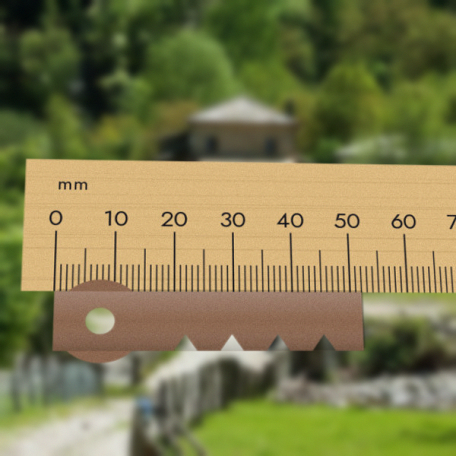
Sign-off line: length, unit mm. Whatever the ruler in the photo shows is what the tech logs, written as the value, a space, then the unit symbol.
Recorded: 52 mm
